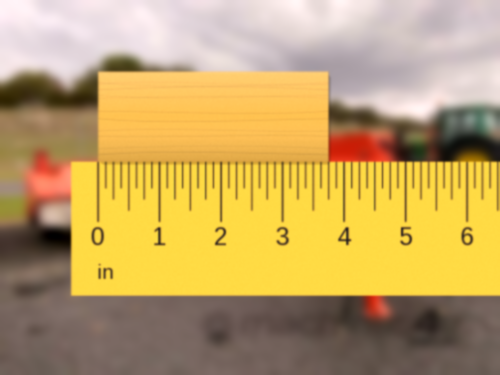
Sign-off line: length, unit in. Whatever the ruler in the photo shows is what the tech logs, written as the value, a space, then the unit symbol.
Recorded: 3.75 in
